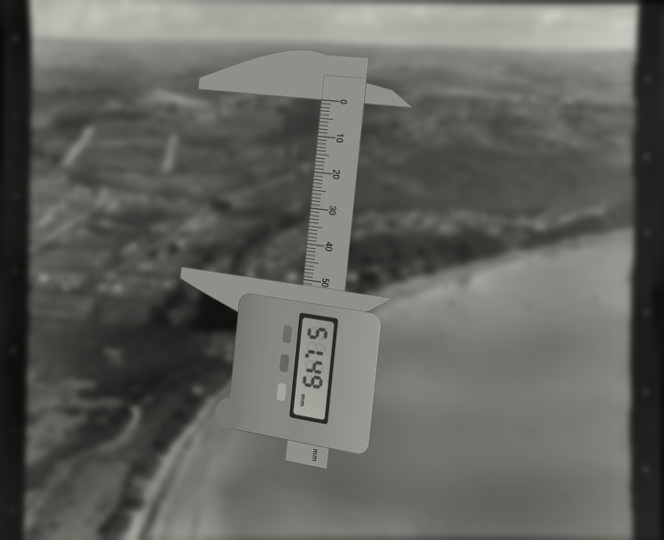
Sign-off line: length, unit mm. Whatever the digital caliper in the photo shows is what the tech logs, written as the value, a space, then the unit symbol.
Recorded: 51.49 mm
